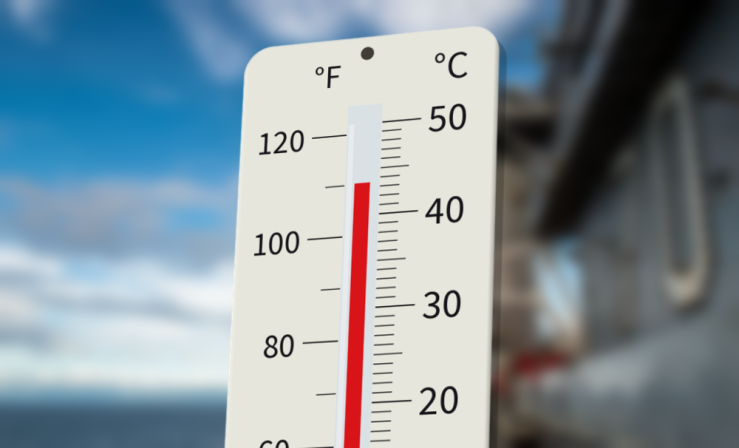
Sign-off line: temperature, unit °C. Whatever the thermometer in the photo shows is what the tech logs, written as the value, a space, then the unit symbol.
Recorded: 43.5 °C
